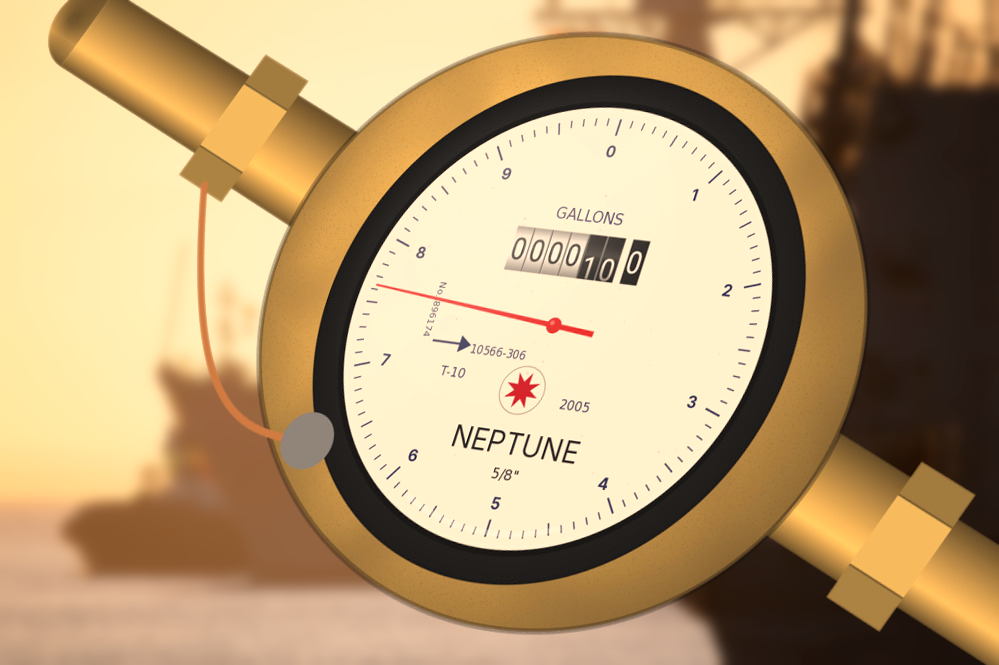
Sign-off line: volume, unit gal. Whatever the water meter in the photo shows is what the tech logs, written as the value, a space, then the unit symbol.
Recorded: 97.6 gal
